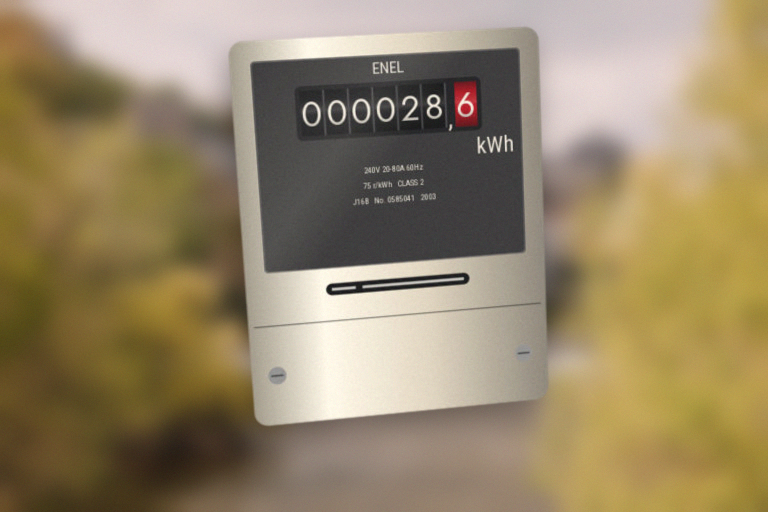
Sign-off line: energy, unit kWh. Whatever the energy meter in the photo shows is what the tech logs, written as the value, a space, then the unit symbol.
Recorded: 28.6 kWh
